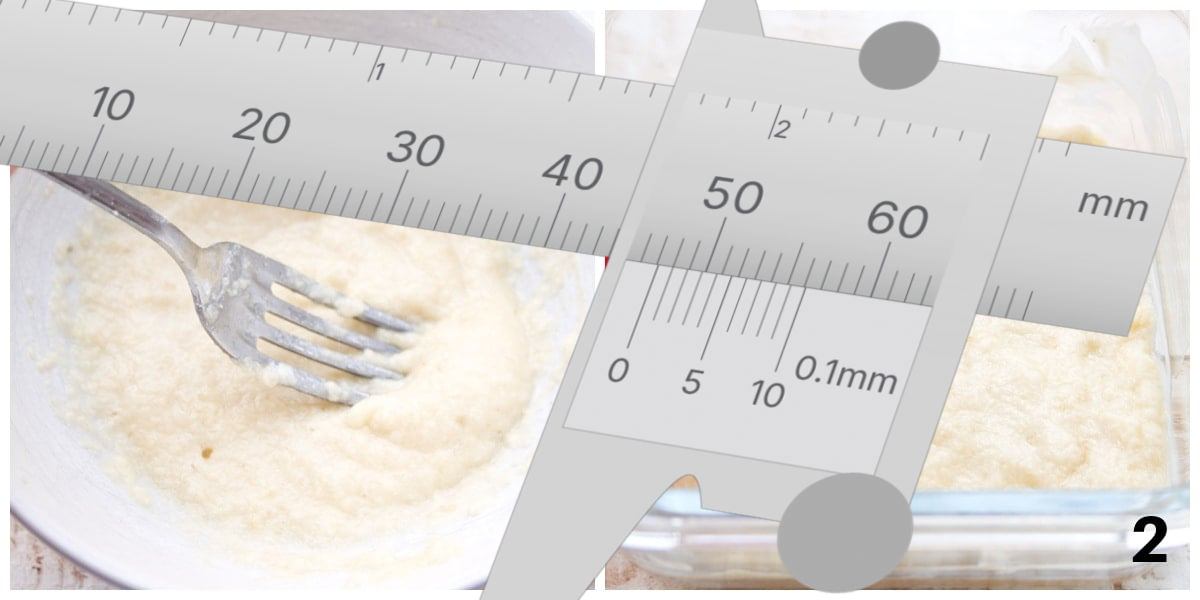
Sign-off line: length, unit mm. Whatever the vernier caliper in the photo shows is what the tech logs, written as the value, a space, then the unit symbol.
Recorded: 47.1 mm
